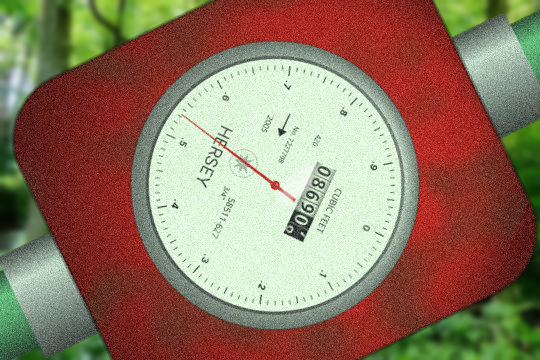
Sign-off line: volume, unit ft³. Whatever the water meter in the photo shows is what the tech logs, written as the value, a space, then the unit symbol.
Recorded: 86907.53 ft³
